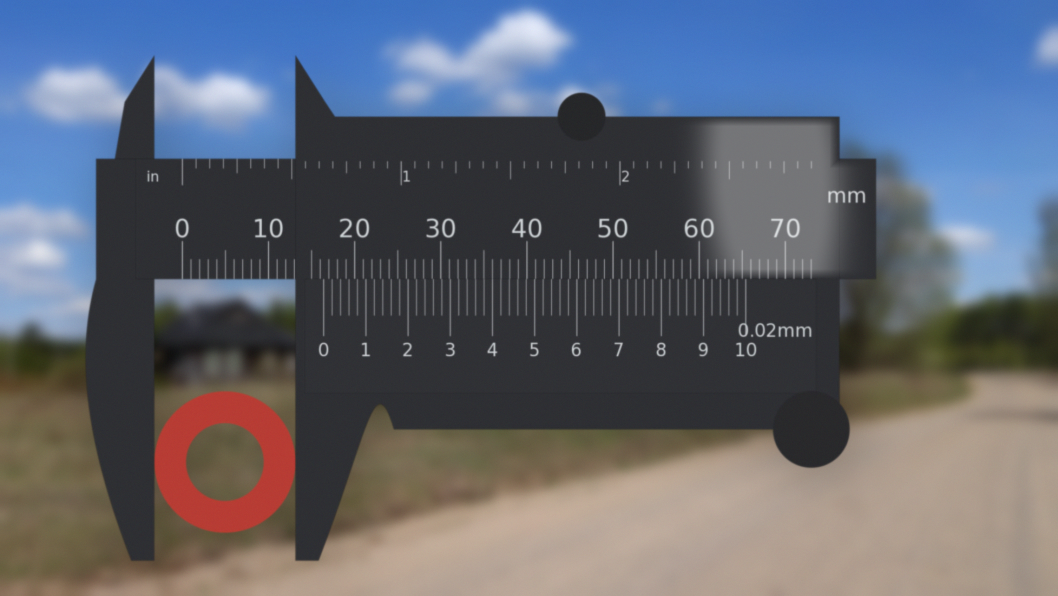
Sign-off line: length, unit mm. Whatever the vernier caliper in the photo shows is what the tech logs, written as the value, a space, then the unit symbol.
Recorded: 16.4 mm
